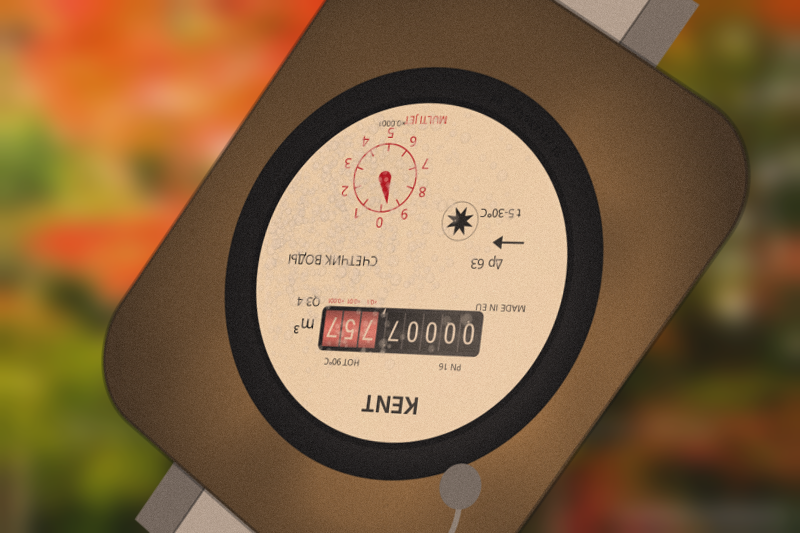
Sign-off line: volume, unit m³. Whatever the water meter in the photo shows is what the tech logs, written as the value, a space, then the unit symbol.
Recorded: 7.7569 m³
